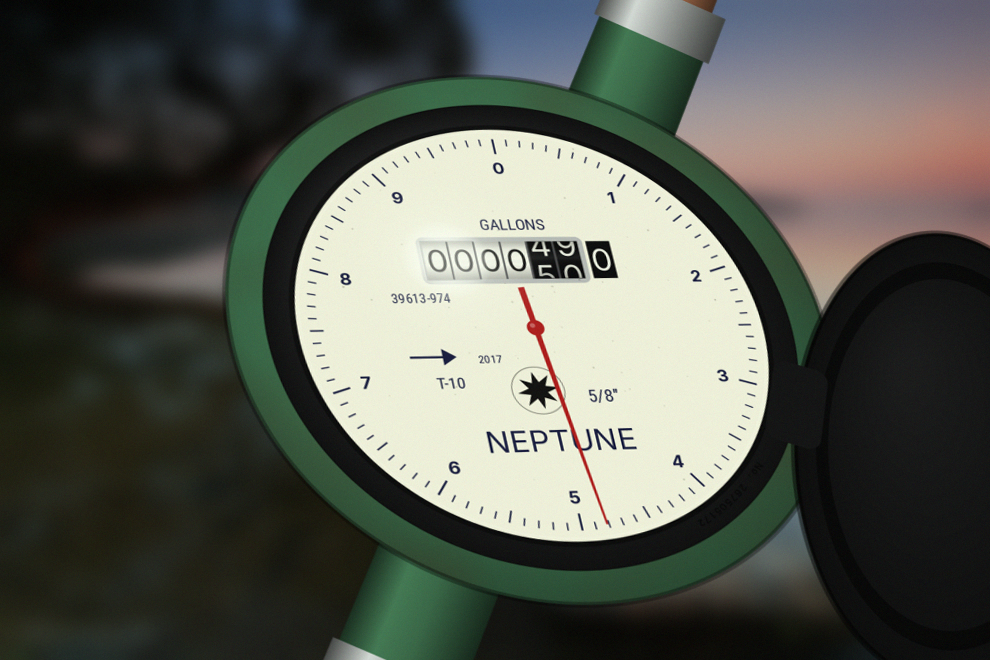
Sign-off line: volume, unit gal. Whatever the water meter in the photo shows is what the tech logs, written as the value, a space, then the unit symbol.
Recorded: 494.8 gal
